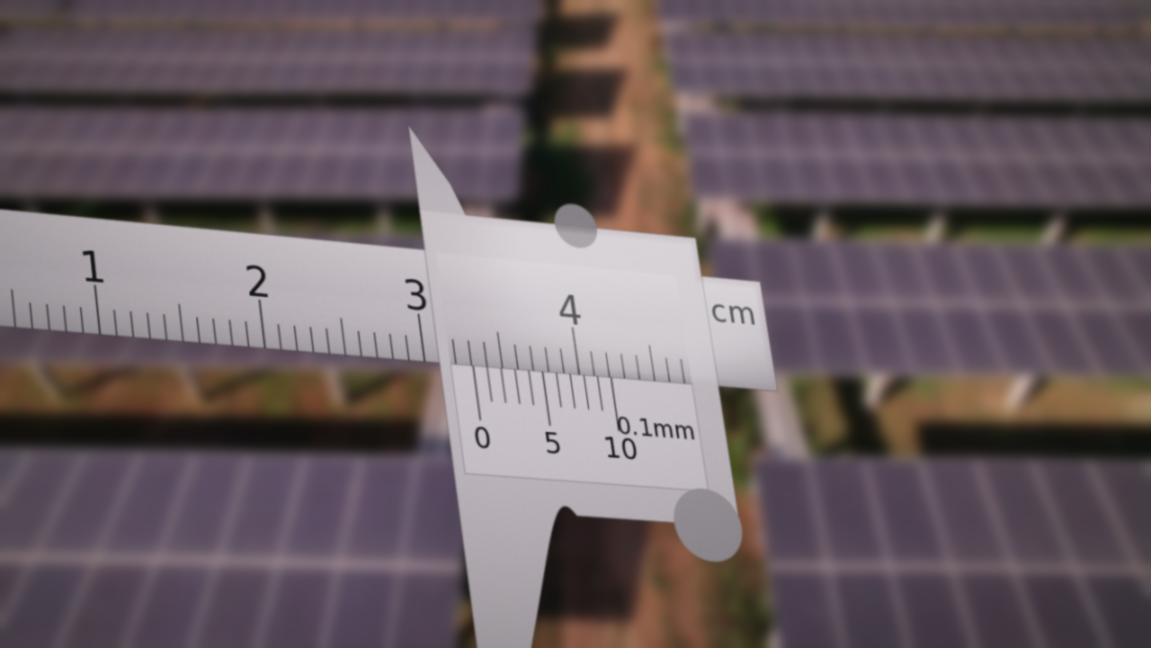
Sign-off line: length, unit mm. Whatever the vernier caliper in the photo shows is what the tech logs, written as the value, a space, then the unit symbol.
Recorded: 33.1 mm
